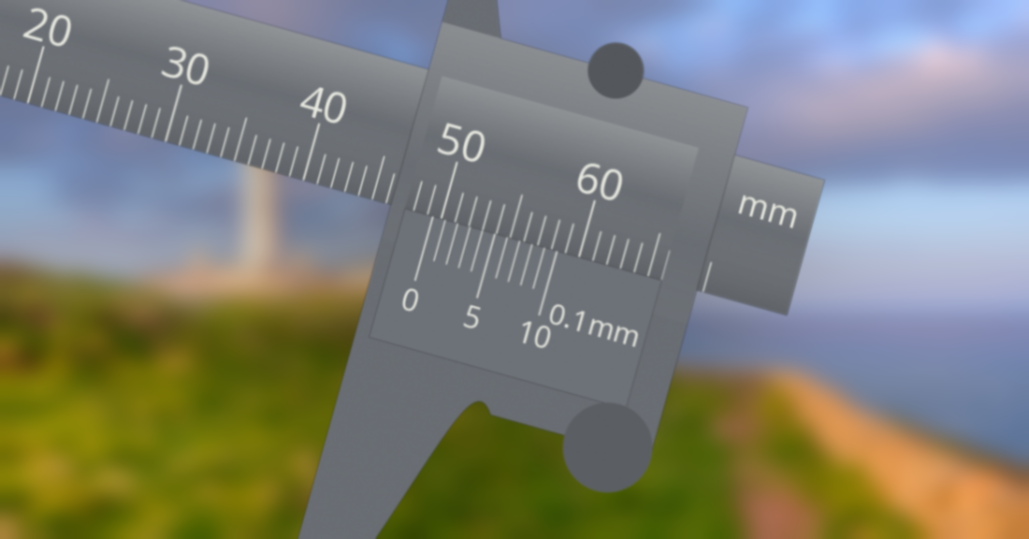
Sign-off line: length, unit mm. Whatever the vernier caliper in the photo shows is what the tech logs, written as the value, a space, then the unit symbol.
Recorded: 49.4 mm
